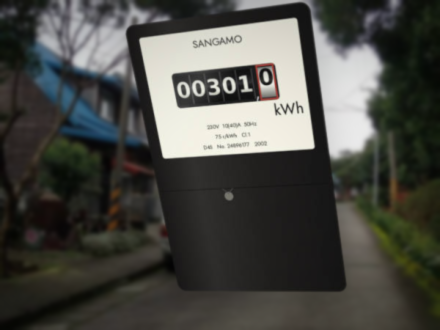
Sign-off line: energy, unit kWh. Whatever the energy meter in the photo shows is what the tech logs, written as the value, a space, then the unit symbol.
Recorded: 301.0 kWh
